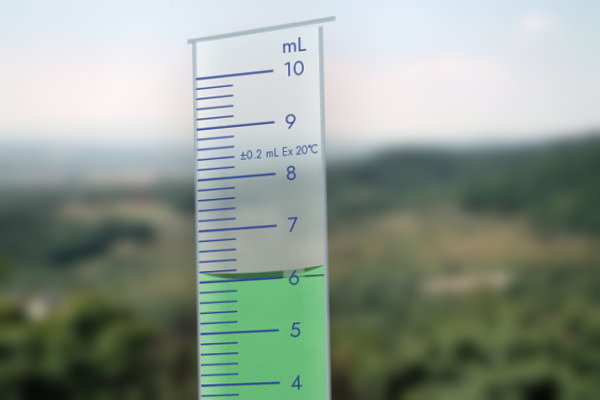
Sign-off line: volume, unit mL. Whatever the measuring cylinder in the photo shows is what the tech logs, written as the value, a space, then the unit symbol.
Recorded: 6 mL
